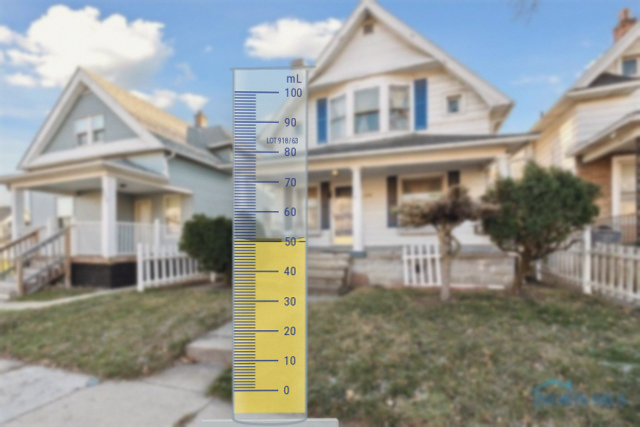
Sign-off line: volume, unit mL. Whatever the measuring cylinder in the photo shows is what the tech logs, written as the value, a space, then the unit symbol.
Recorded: 50 mL
